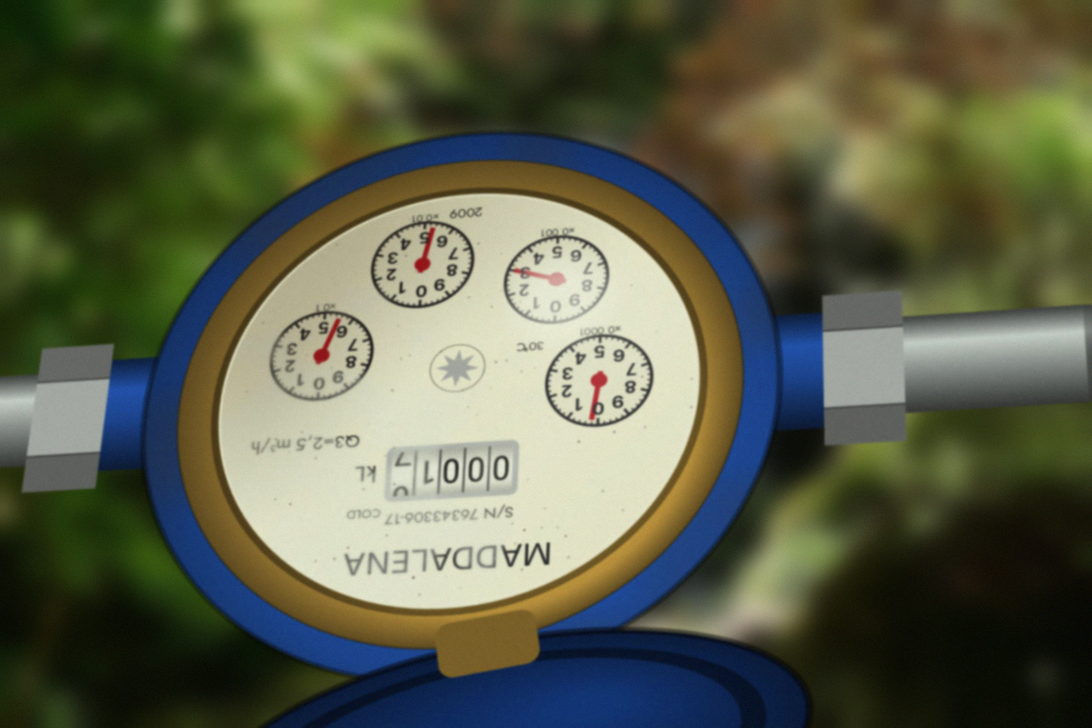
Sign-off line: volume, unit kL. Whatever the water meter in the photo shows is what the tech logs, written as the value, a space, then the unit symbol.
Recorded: 16.5530 kL
